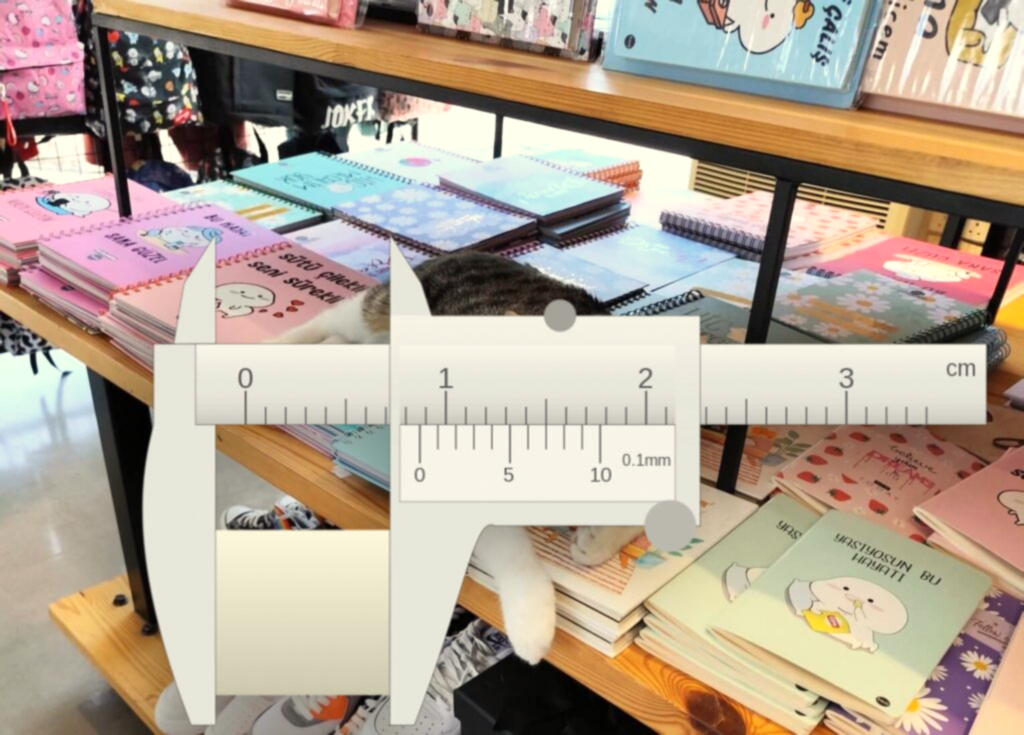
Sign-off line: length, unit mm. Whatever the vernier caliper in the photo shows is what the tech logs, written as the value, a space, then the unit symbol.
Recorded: 8.7 mm
